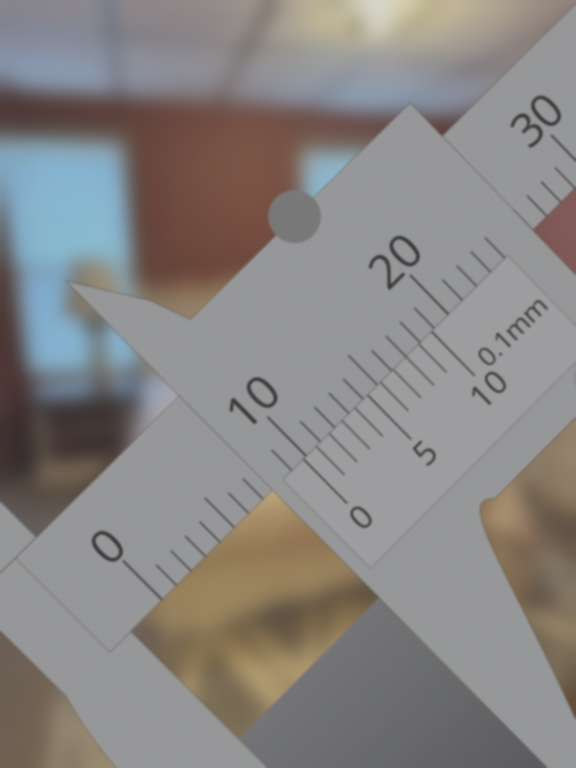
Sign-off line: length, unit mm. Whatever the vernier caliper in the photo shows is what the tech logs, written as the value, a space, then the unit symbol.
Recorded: 9.8 mm
